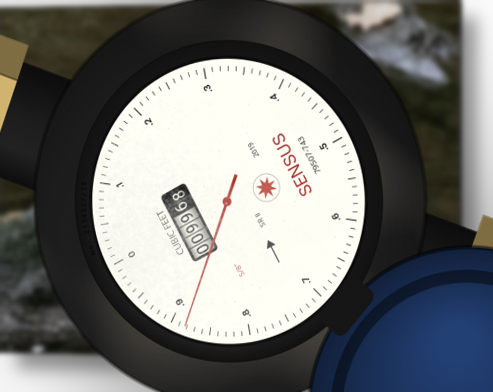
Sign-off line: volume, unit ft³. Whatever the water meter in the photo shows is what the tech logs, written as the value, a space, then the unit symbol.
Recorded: 9967.88 ft³
